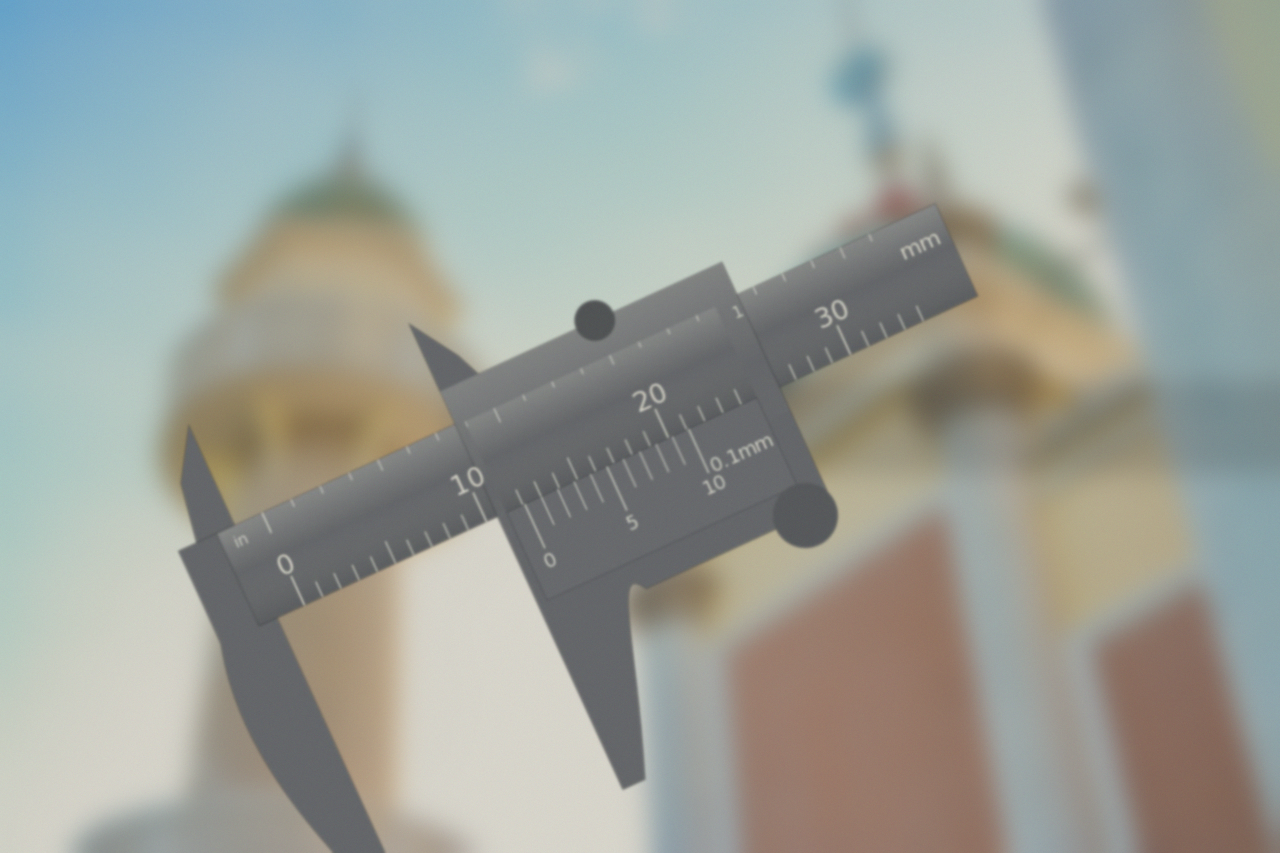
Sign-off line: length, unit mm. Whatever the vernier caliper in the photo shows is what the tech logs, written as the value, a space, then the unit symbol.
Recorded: 12.1 mm
